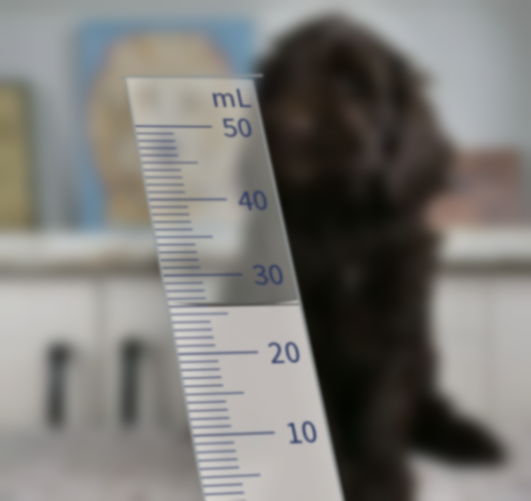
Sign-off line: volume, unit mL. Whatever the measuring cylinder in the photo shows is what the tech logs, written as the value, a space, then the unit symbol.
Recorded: 26 mL
